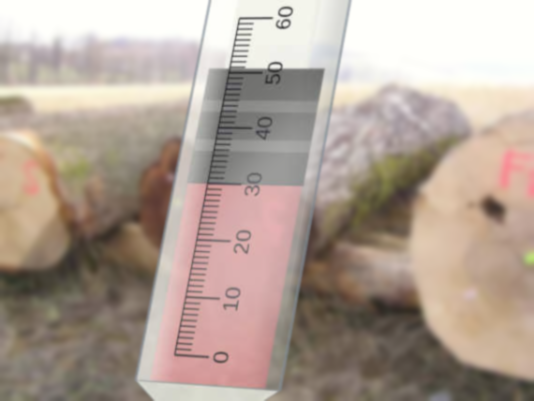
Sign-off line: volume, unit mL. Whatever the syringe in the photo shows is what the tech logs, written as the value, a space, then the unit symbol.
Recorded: 30 mL
